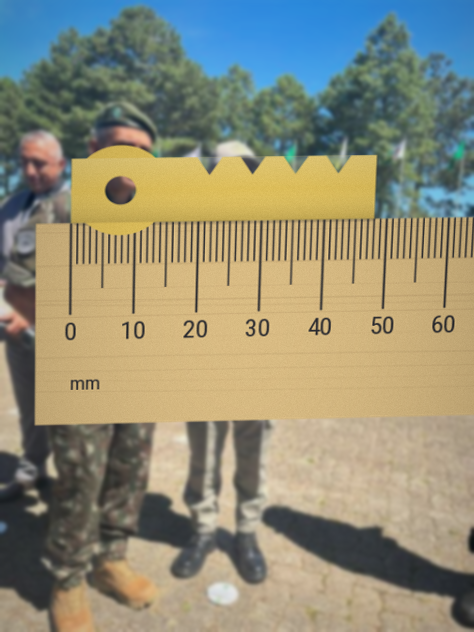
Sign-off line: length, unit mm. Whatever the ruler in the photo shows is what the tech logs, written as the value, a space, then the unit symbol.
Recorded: 48 mm
